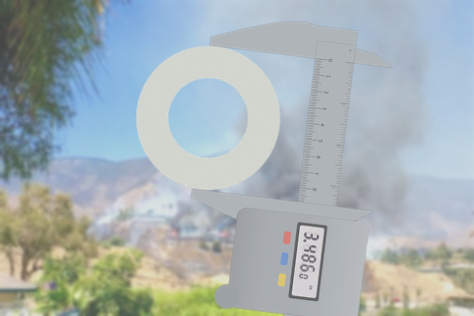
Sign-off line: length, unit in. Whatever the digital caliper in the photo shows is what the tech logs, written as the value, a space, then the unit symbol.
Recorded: 3.4860 in
